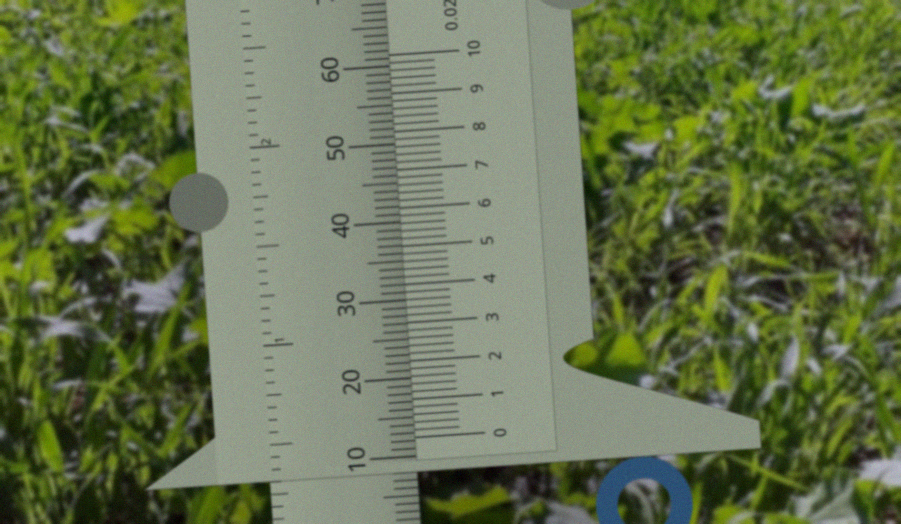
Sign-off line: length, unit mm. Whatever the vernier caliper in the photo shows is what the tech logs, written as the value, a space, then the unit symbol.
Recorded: 12.4 mm
